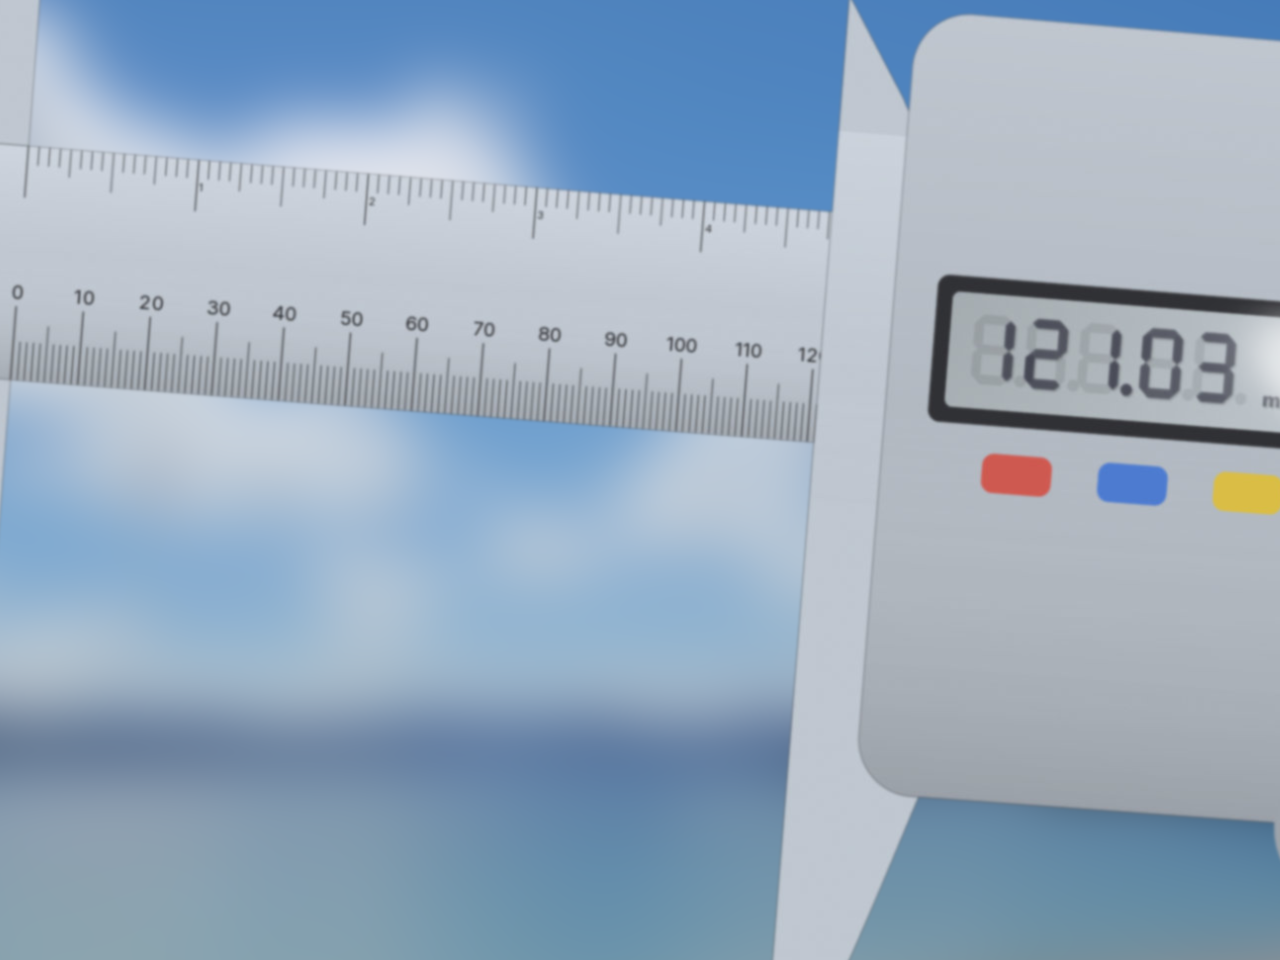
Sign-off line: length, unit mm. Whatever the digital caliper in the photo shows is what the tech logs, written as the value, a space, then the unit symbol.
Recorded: 121.03 mm
